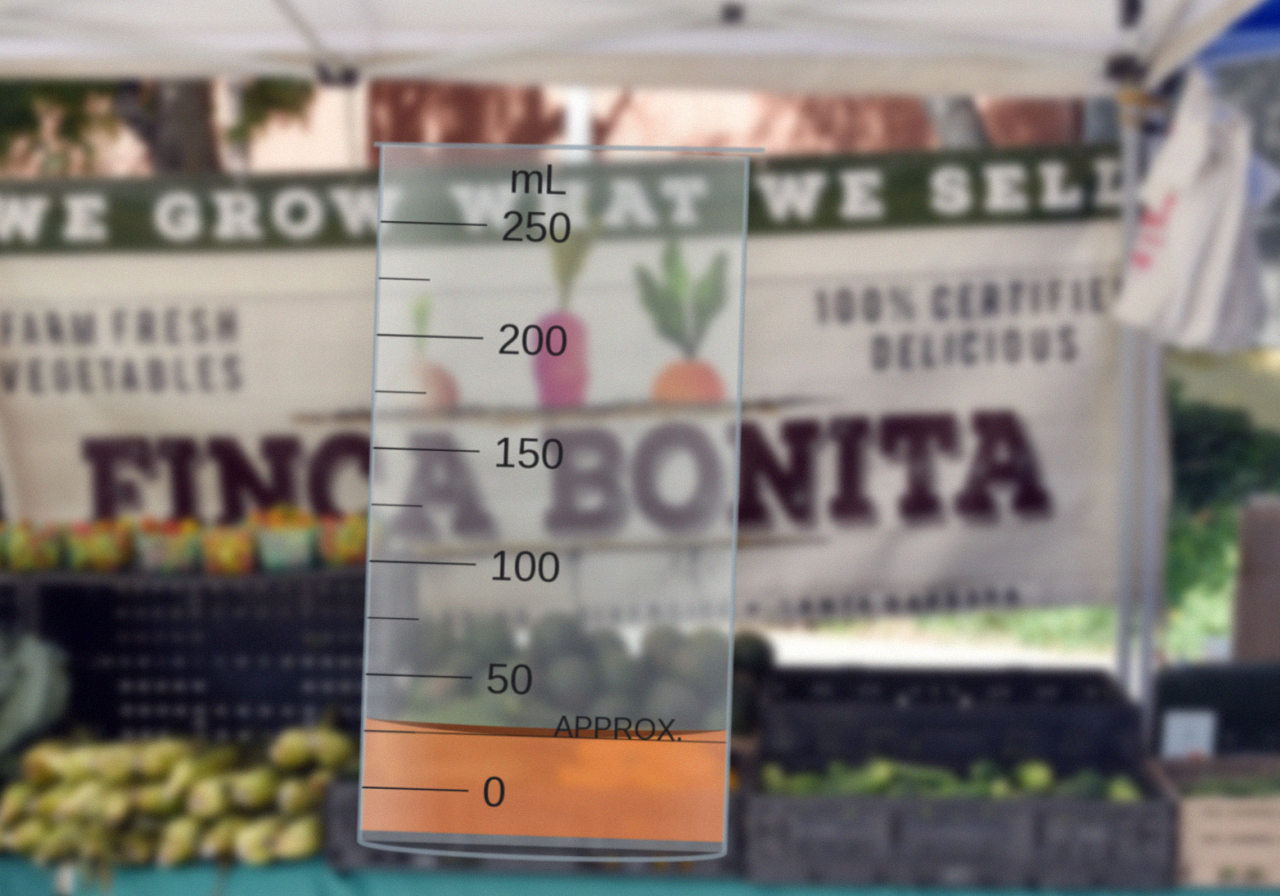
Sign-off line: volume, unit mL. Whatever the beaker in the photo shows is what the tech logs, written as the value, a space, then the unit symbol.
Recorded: 25 mL
